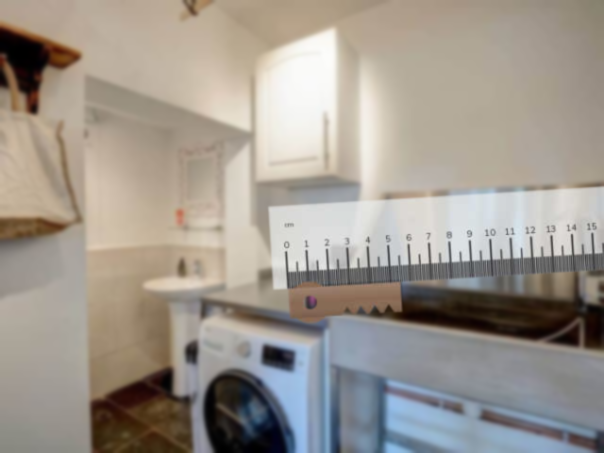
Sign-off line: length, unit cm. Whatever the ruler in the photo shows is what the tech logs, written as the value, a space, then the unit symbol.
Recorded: 5.5 cm
